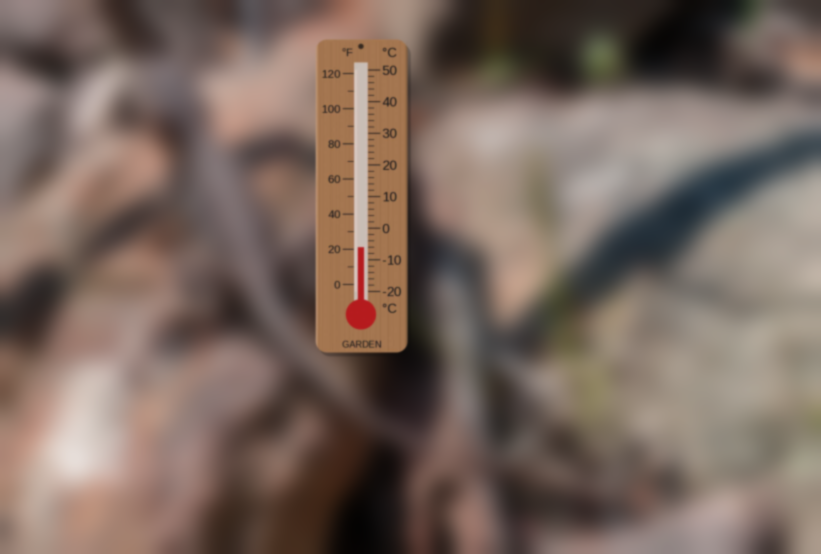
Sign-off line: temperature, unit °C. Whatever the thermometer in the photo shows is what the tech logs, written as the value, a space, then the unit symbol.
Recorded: -6 °C
